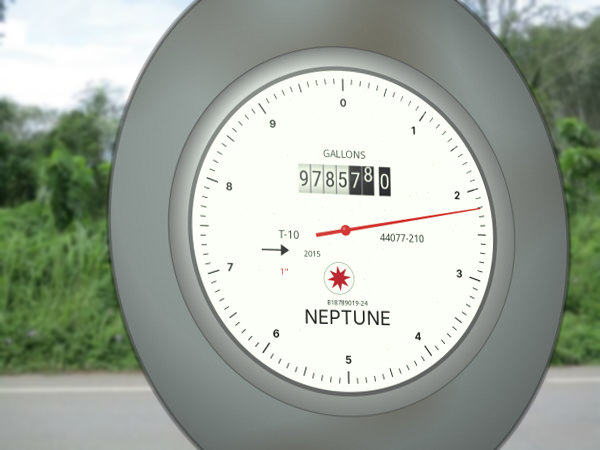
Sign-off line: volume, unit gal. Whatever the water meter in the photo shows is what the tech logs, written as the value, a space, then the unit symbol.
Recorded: 9785782.2 gal
